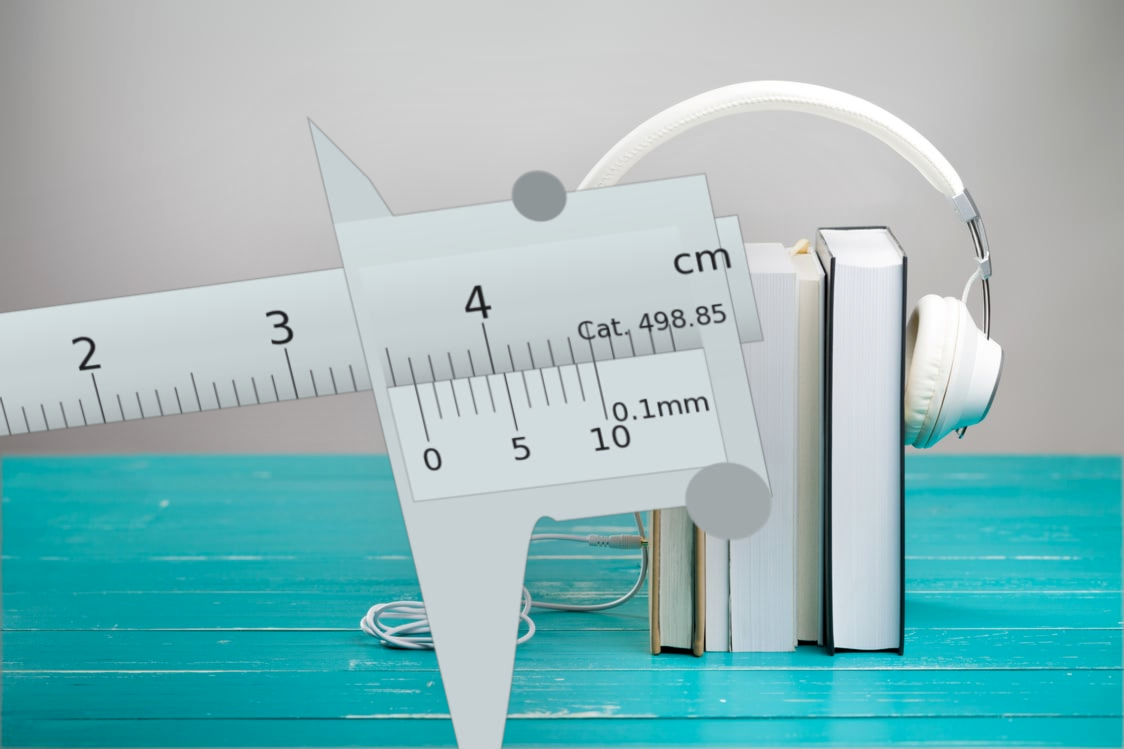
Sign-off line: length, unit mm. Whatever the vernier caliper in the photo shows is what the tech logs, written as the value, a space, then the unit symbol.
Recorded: 36.0 mm
